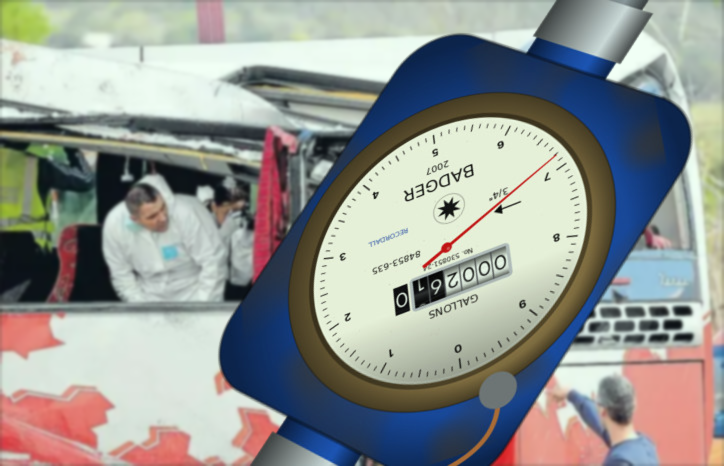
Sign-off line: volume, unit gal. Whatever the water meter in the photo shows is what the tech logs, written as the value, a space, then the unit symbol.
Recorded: 2606.8 gal
